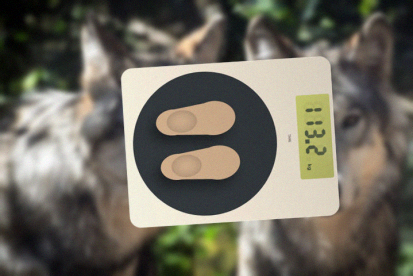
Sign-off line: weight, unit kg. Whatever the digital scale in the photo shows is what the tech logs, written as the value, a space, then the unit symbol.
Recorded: 113.2 kg
